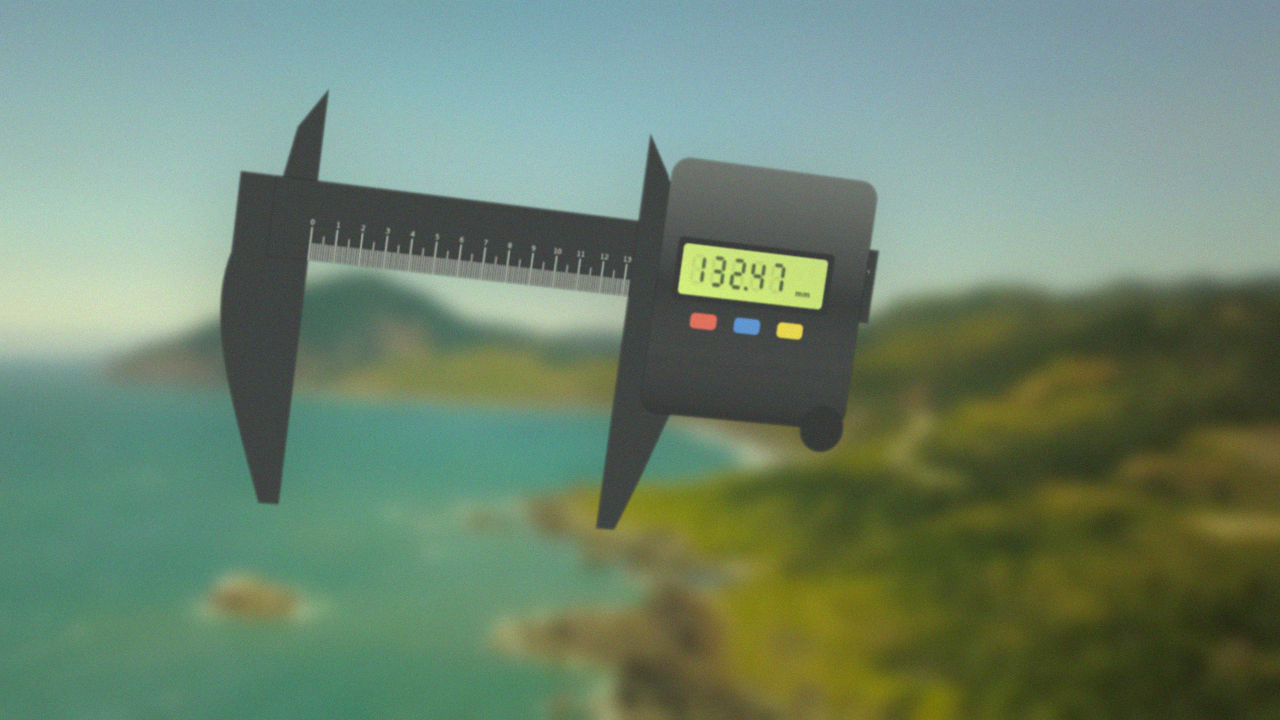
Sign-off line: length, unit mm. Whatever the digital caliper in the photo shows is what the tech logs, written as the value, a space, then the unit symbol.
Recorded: 132.47 mm
